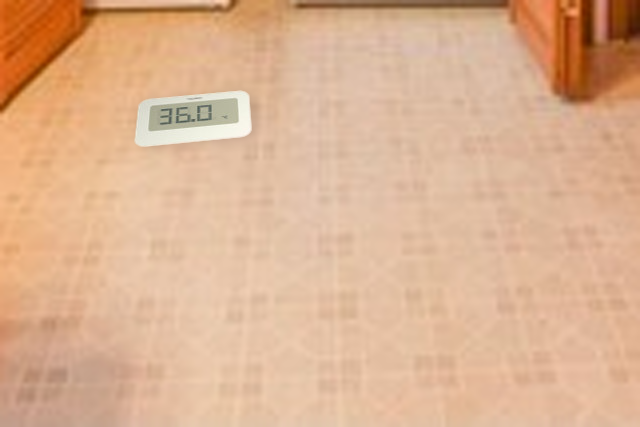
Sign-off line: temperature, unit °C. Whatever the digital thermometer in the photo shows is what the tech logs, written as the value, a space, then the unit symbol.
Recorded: 36.0 °C
